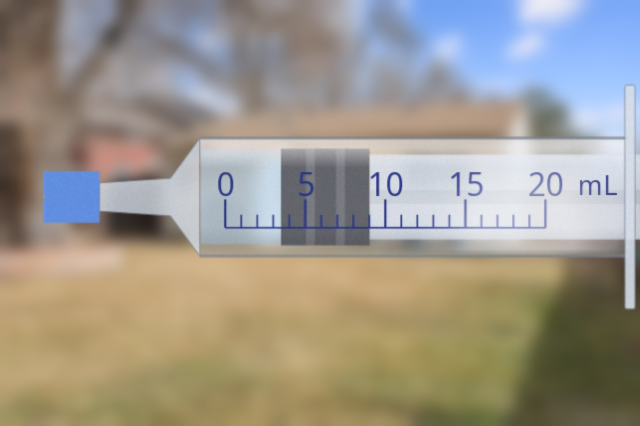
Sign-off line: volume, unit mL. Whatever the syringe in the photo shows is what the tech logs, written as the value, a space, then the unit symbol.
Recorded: 3.5 mL
